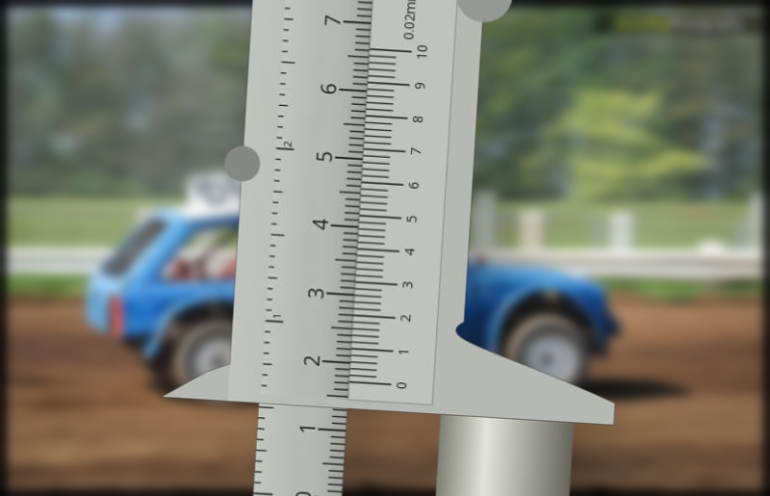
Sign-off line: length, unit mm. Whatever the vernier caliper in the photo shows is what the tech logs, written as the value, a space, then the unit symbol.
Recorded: 17.2 mm
